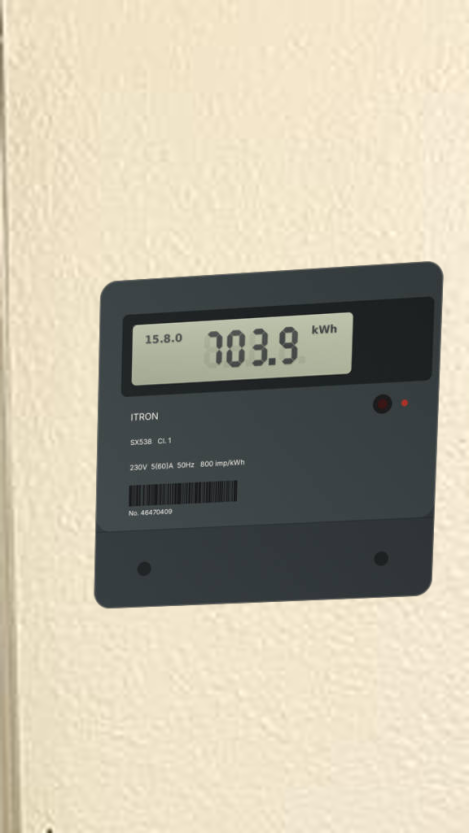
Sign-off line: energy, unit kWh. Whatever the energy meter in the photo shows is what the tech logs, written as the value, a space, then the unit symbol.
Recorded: 703.9 kWh
